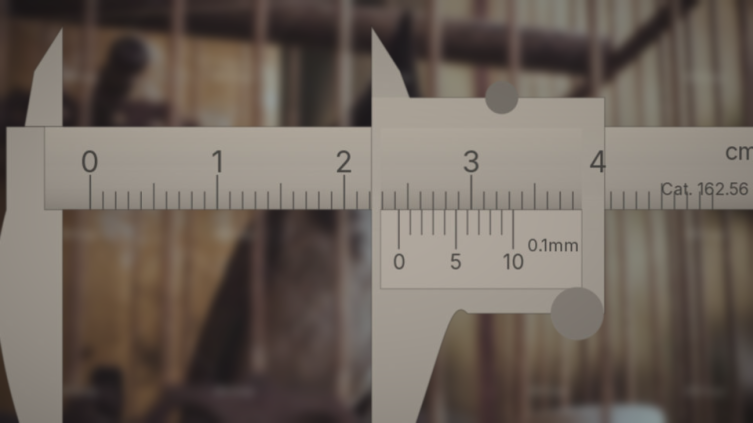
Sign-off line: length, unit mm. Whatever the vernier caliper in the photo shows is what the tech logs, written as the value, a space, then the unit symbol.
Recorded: 24.3 mm
